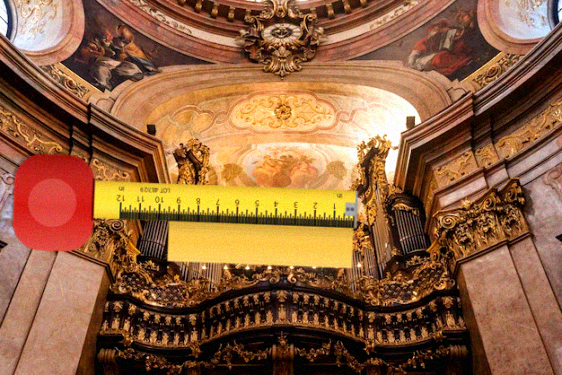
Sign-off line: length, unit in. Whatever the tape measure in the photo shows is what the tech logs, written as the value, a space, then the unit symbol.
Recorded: 9.5 in
